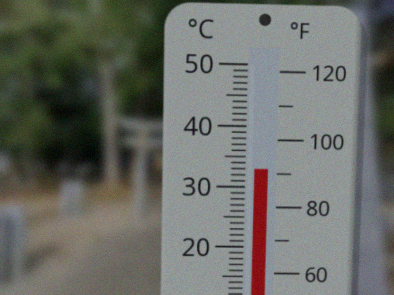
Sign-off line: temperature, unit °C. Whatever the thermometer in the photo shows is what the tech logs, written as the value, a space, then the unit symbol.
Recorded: 33 °C
